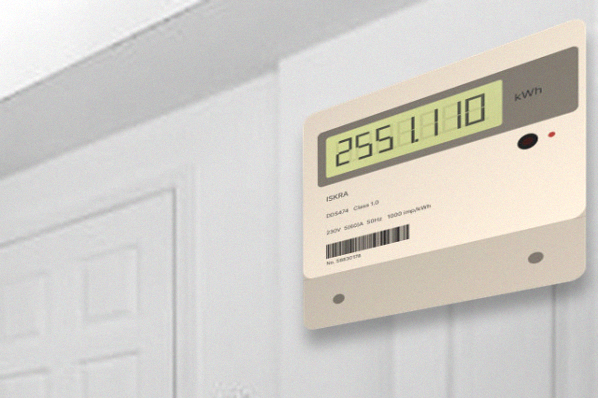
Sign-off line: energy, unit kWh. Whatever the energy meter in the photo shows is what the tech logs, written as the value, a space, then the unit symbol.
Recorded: 2551.110 kWh
